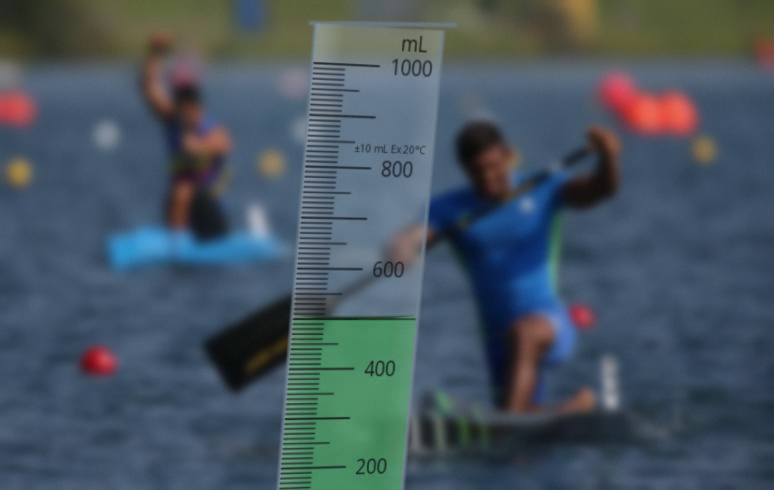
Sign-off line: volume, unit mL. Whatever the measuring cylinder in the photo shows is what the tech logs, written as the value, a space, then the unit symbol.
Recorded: 500 mL
